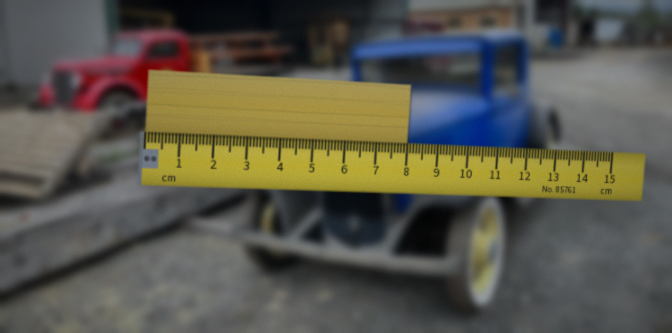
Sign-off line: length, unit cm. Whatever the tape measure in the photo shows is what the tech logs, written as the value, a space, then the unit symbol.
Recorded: 8 cm
